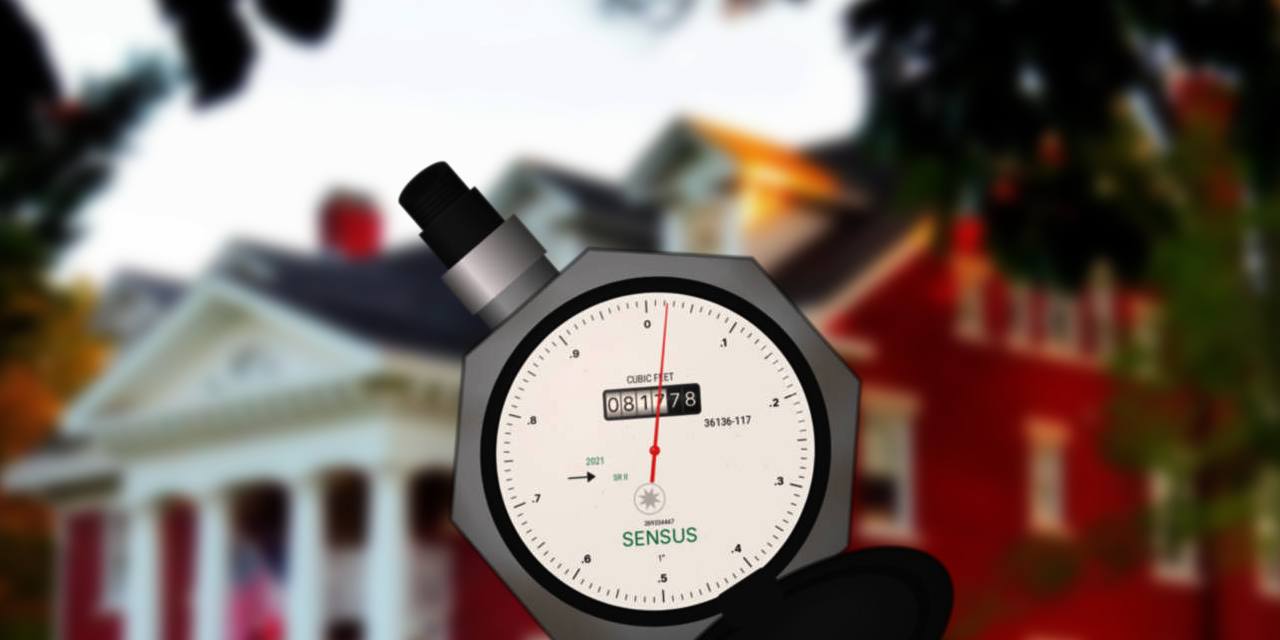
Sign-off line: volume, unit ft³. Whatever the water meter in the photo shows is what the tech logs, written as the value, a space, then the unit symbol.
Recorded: 81778.02 ft³
